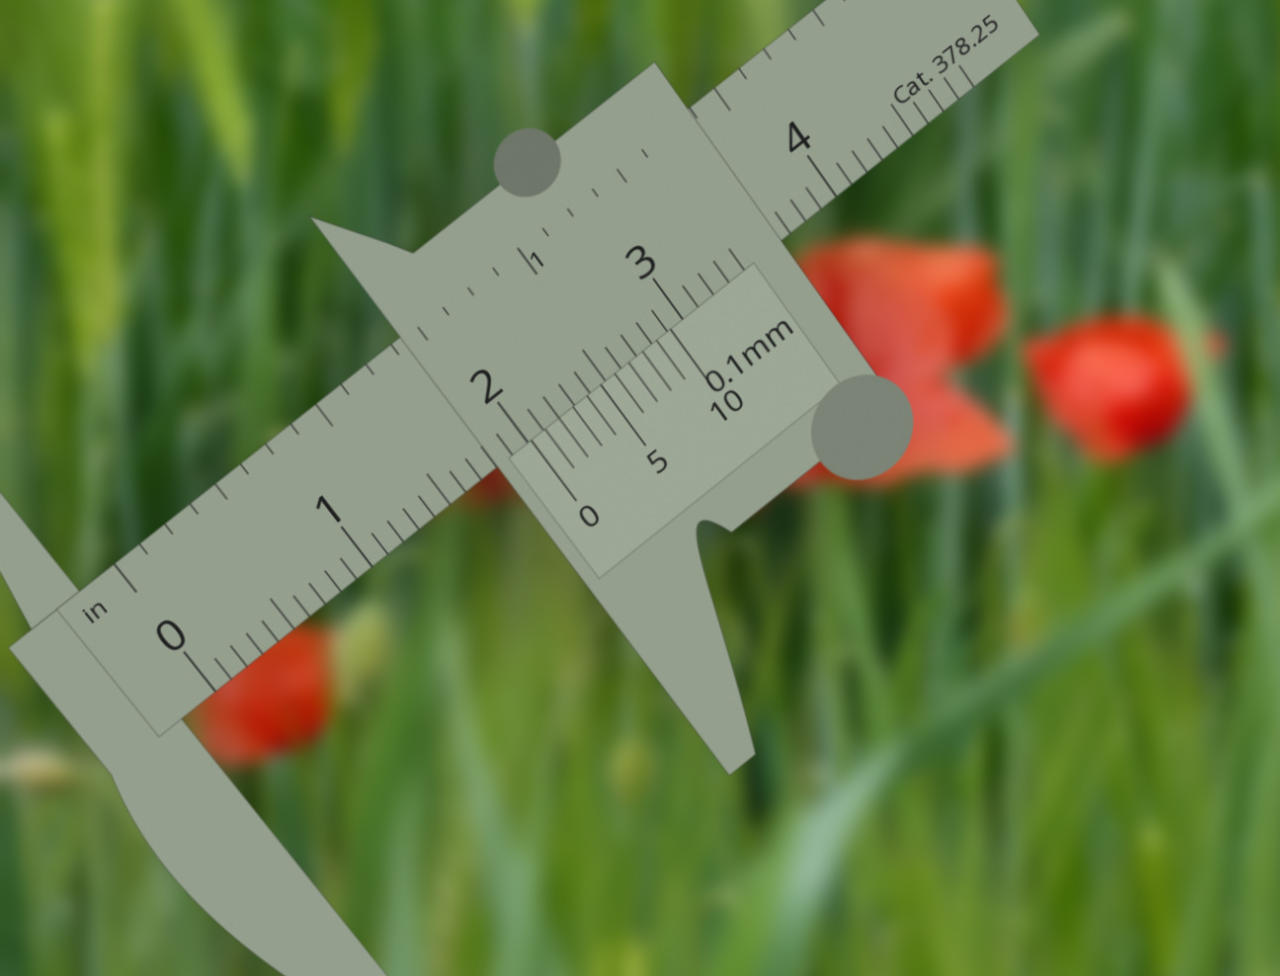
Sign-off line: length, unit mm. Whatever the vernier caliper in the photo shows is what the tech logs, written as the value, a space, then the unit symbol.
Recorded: 20.2 mm
